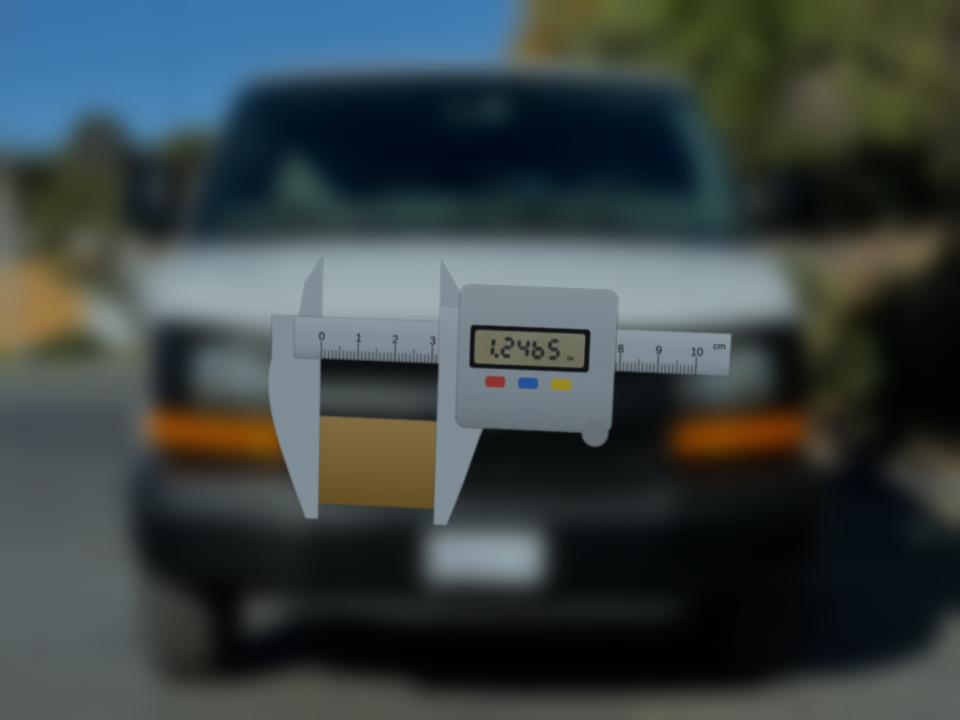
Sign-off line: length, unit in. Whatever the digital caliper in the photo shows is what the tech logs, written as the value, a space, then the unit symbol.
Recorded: 1.2465 in
